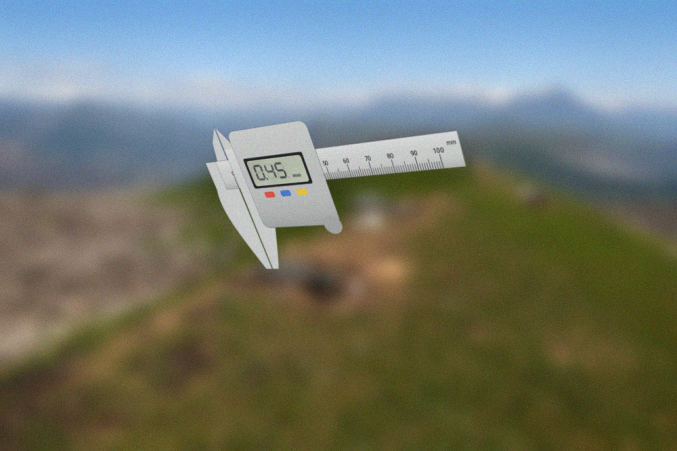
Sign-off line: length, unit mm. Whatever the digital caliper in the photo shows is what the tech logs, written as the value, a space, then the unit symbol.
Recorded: 0.45 mm
